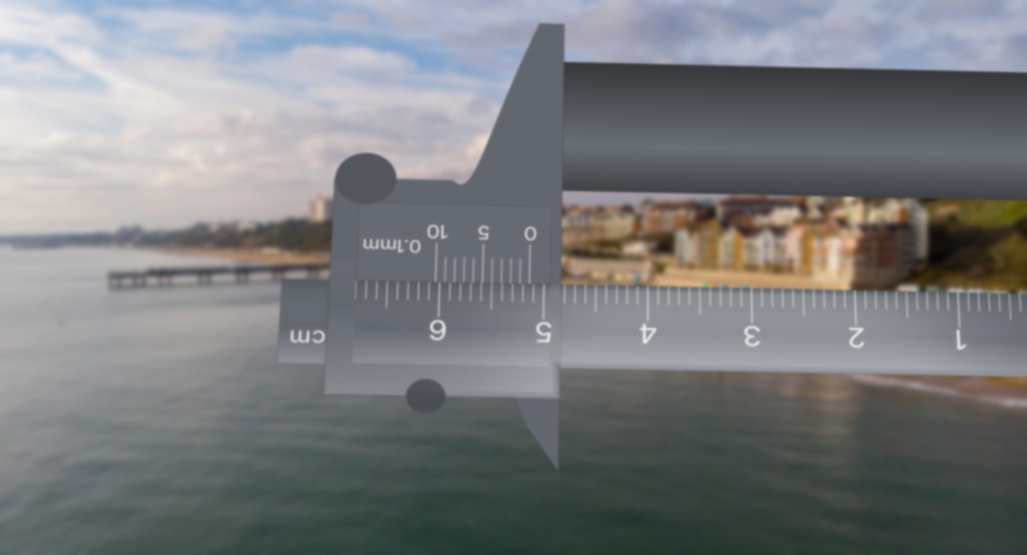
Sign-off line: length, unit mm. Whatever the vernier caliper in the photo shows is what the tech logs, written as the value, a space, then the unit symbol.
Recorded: 51.4 mm
